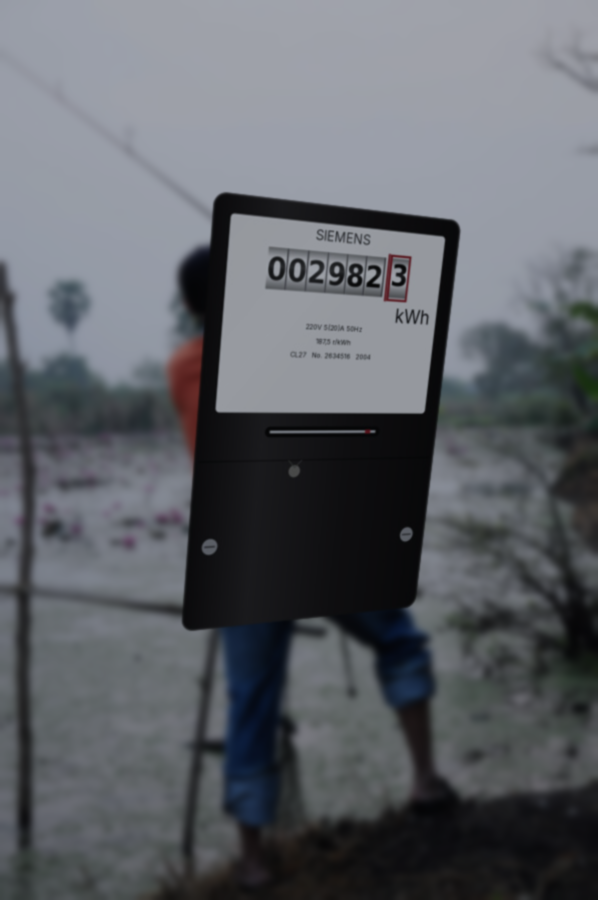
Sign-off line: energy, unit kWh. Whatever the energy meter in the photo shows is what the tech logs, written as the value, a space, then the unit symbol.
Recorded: 2982.3 kWh
